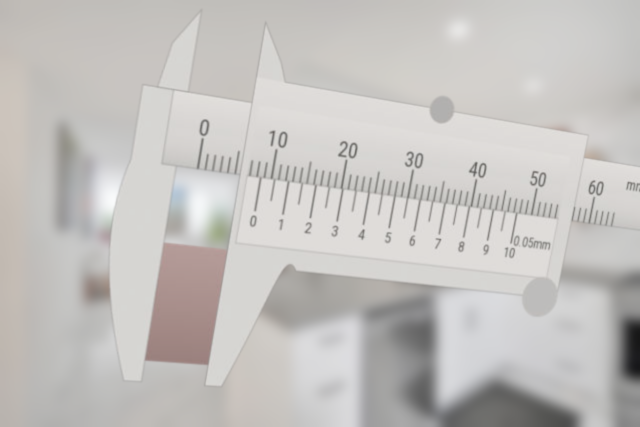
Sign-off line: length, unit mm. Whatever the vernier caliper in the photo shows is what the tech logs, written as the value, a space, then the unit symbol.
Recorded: 8.5 mm
